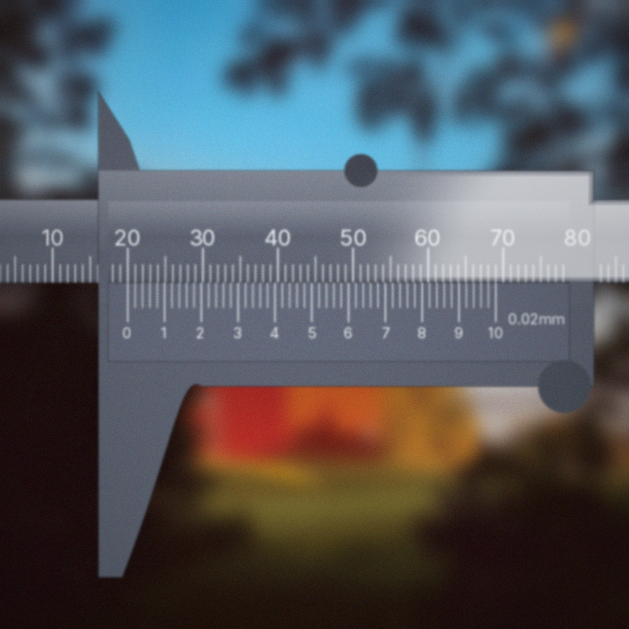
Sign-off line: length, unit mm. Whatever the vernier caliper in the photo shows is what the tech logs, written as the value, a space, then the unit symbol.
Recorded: 20.0 mm
